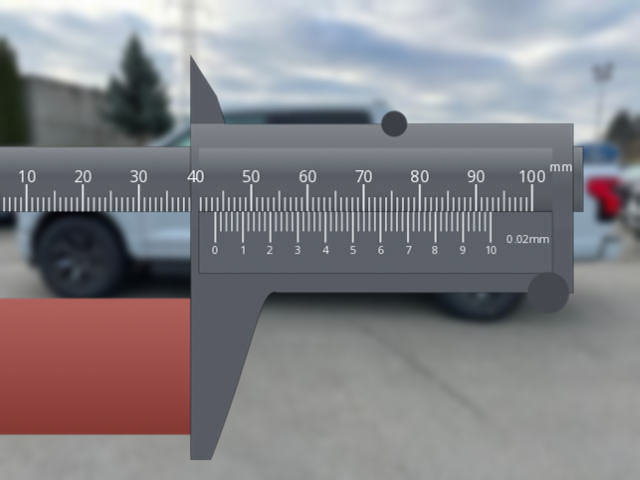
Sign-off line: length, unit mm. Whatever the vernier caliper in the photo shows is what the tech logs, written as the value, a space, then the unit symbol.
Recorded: 43.6 mm
